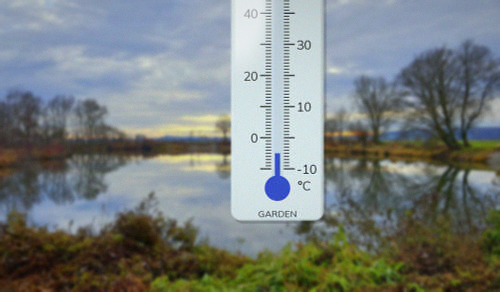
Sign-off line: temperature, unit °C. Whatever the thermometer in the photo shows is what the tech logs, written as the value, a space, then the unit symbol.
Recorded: -5 °C
